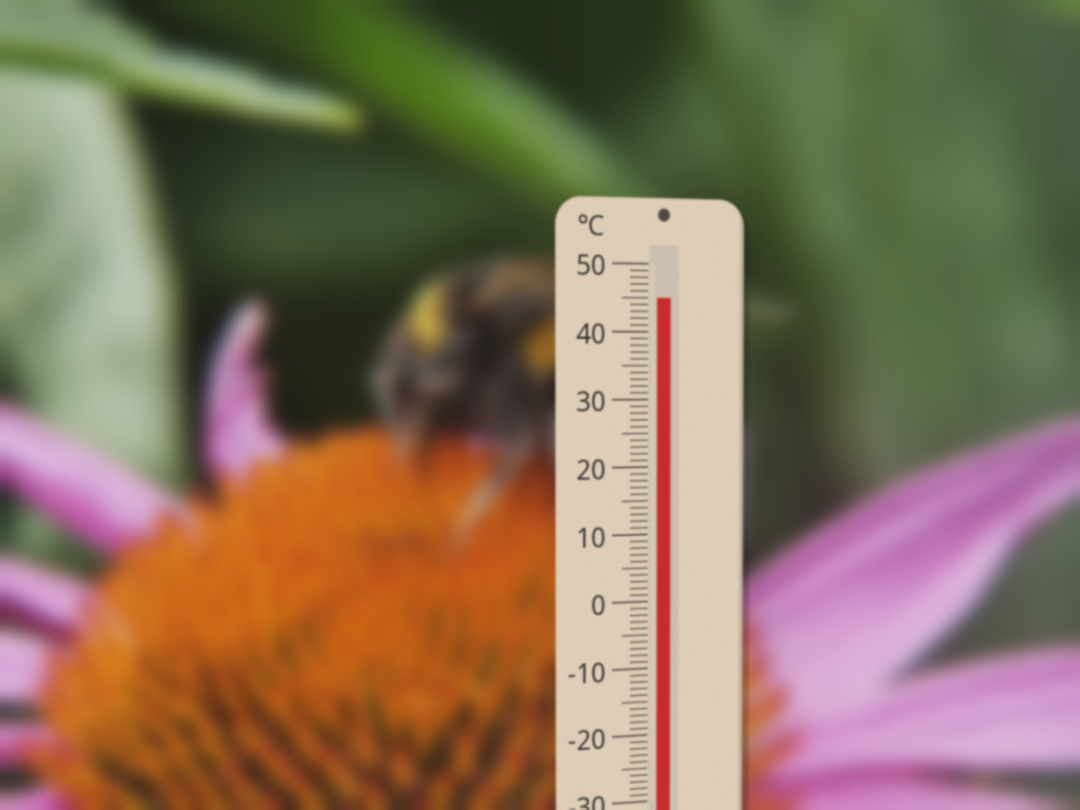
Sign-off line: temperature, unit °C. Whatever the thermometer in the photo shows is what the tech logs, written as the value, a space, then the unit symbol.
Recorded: 45 °C
